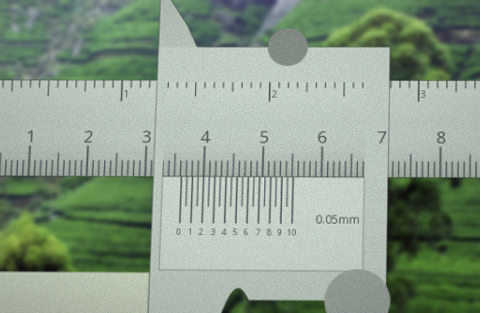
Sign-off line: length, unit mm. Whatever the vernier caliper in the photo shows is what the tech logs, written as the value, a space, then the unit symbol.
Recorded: 36.2 mm
